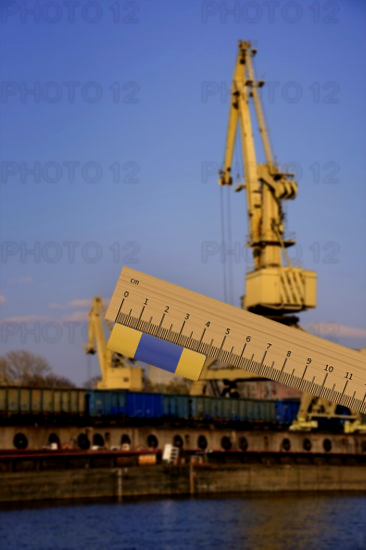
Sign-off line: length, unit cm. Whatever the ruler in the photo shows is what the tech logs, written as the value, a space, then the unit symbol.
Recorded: 4.5 cm
